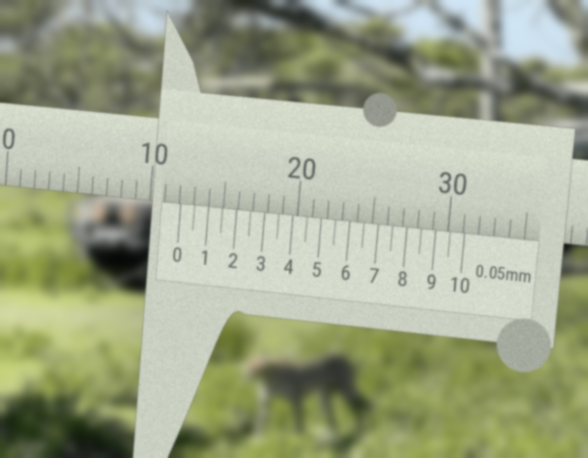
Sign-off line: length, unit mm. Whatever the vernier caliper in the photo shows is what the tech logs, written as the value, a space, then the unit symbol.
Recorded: 12.1 mm
